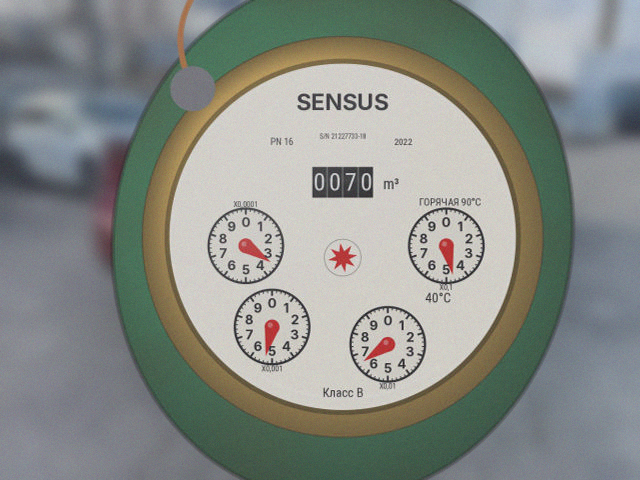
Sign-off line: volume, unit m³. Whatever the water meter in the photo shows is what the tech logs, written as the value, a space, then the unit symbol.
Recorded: 70.4653 m³
